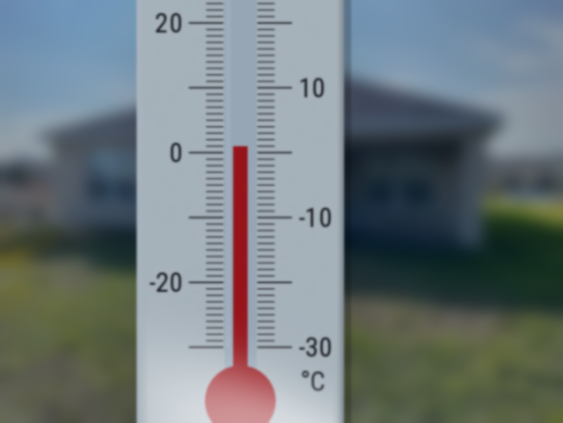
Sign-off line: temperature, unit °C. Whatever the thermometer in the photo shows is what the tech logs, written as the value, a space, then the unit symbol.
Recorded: 1 °C
